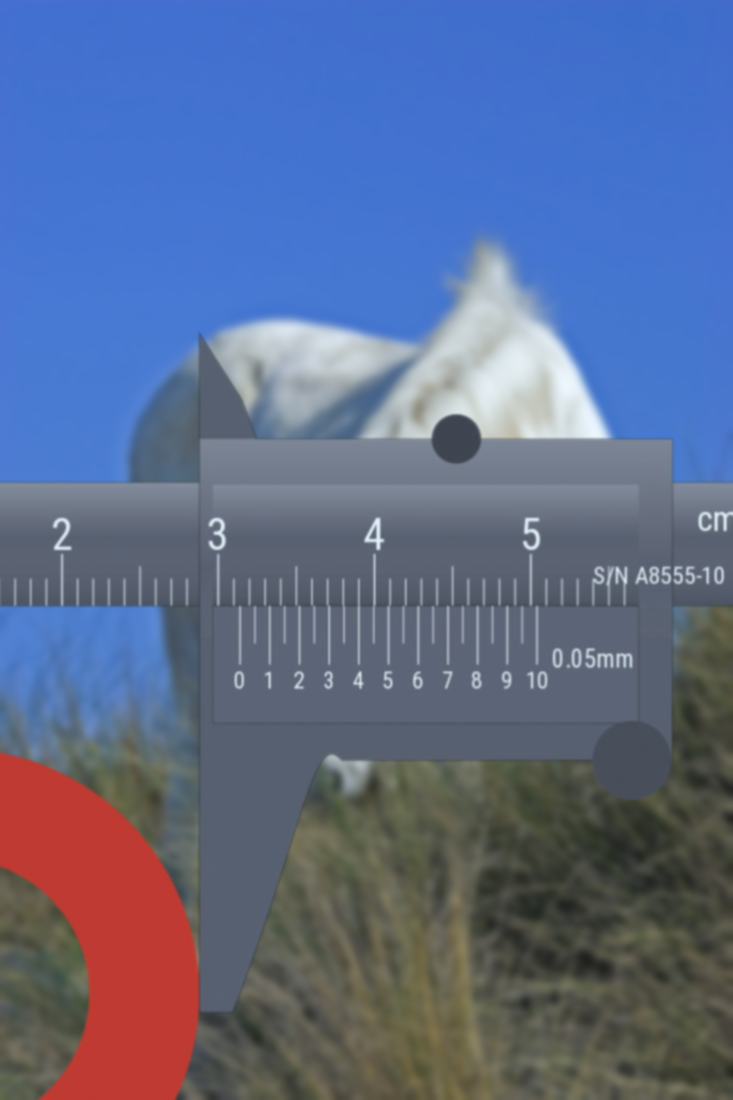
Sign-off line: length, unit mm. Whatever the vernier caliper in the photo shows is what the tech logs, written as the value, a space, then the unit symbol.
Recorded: 31.4 mm
